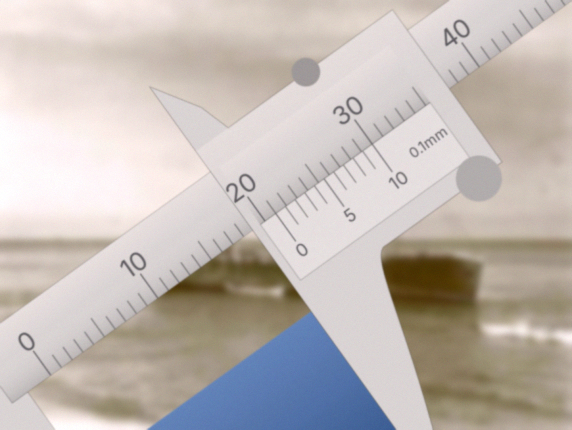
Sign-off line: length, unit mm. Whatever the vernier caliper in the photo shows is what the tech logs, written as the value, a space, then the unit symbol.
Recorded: 21.0 mm
